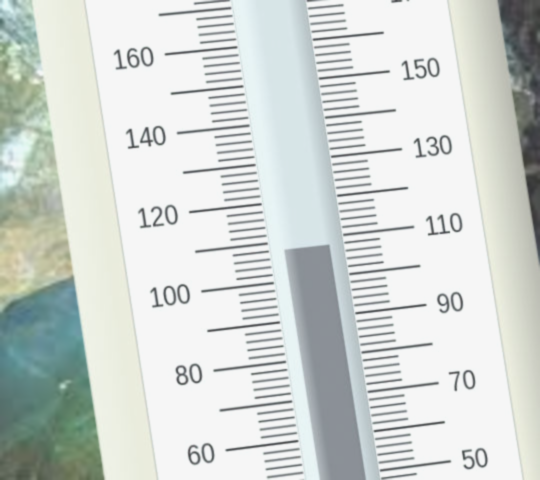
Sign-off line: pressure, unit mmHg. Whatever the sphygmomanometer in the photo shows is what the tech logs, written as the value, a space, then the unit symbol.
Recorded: 108 mmHg
